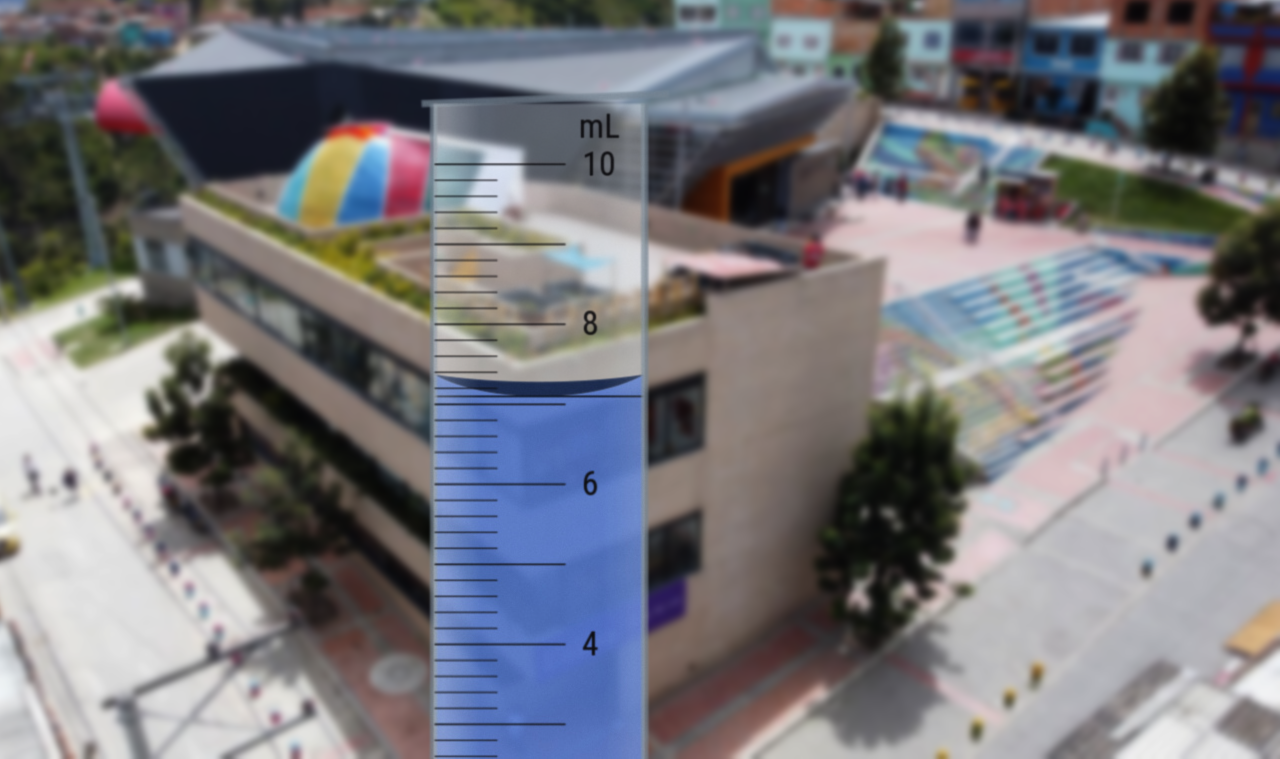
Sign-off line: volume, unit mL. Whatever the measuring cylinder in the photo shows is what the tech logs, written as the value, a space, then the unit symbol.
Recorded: 7.1 mL
